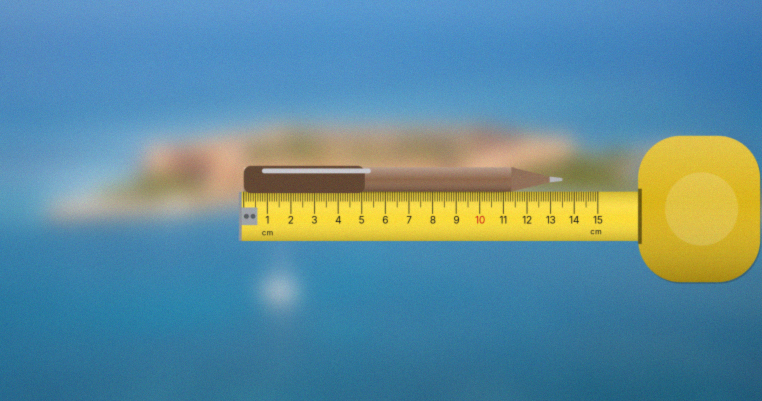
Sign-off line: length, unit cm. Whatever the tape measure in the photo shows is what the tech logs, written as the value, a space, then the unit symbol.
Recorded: 13.5 cm
